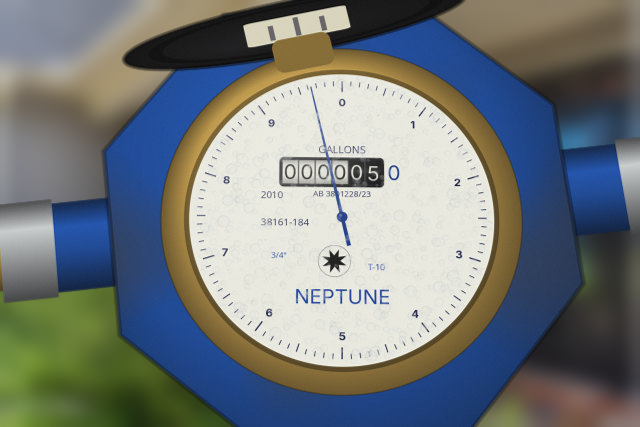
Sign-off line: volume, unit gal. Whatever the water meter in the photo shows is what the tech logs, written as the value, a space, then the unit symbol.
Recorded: 49.6 gal
